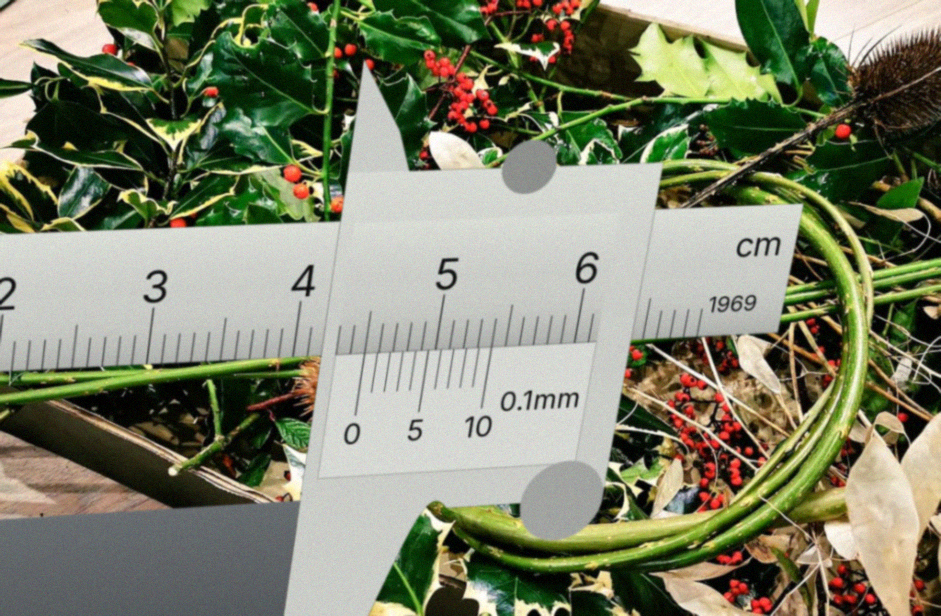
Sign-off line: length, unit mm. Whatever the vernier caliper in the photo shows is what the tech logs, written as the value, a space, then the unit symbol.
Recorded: 45.0 mm
